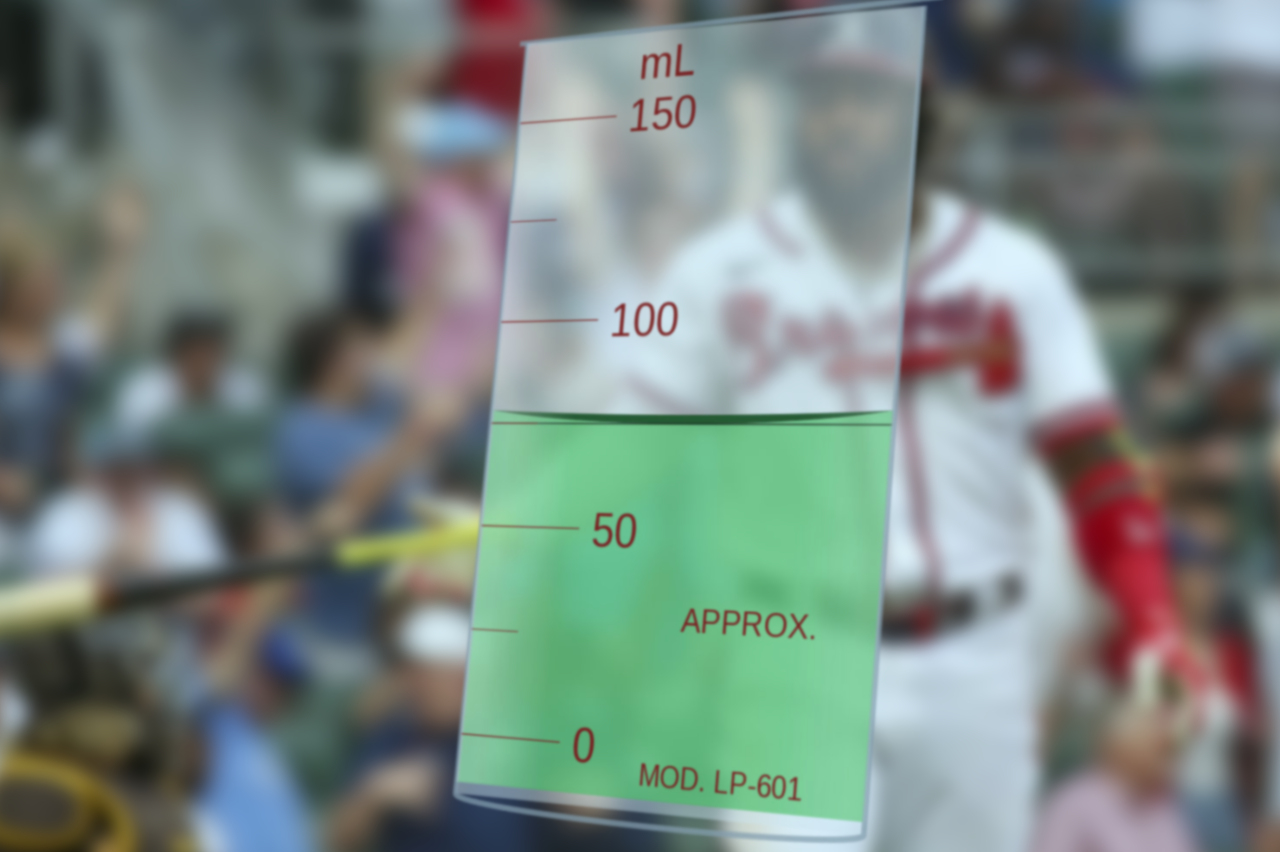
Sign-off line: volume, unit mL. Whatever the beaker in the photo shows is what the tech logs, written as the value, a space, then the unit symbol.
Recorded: 75 mL
